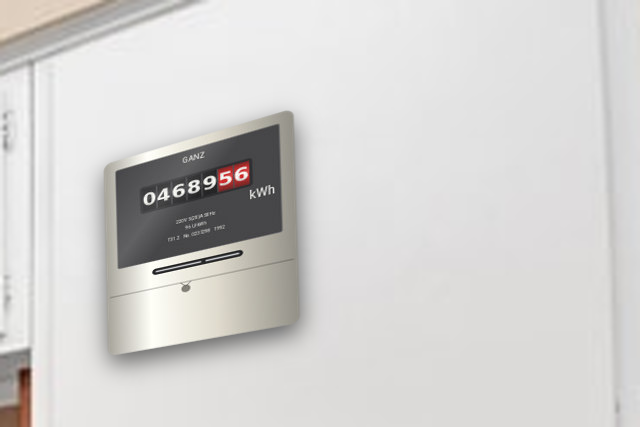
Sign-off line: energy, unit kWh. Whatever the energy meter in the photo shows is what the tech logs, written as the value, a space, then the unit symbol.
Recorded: 4689.56 kWh
